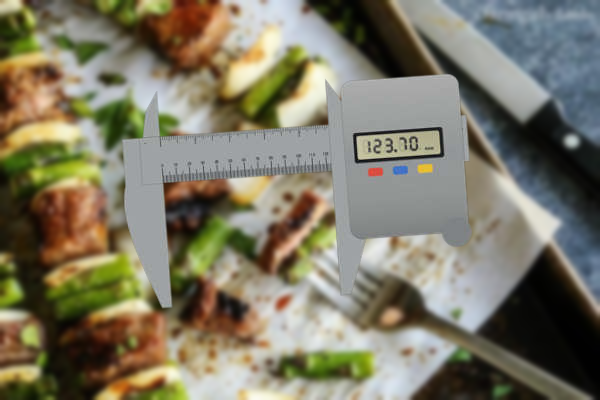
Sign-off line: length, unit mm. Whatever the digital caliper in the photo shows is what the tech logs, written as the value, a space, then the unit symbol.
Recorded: 123.70 mm
